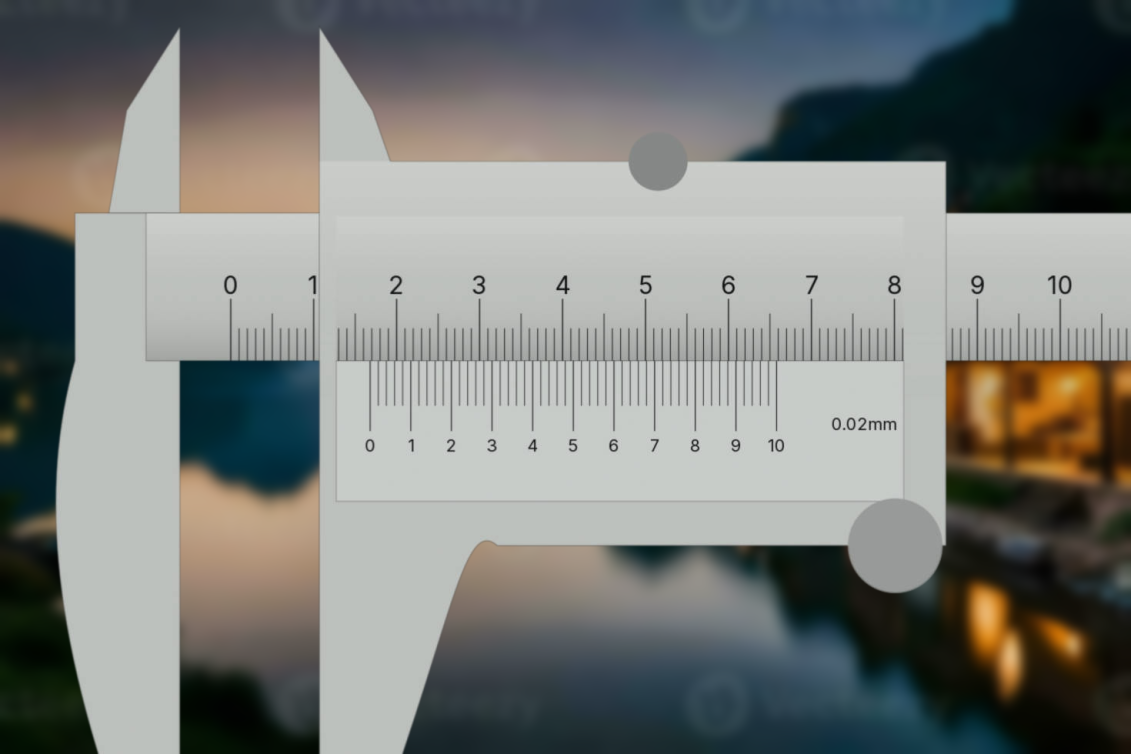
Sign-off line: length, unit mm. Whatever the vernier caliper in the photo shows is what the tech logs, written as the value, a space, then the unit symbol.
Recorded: 16.8 mm
